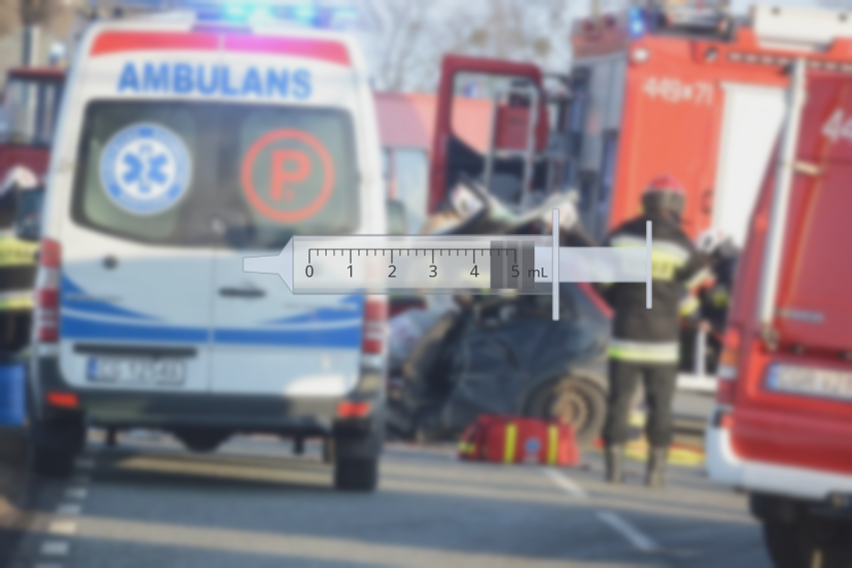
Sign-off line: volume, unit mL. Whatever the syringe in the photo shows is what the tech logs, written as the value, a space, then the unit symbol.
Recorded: 4.4 mL
